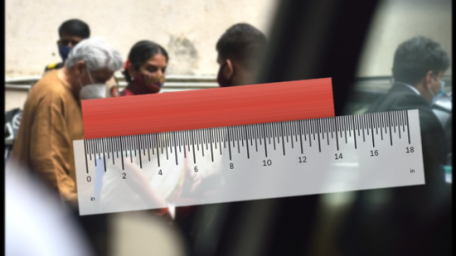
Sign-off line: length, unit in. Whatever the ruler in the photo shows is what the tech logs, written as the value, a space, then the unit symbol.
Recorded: 14 in
